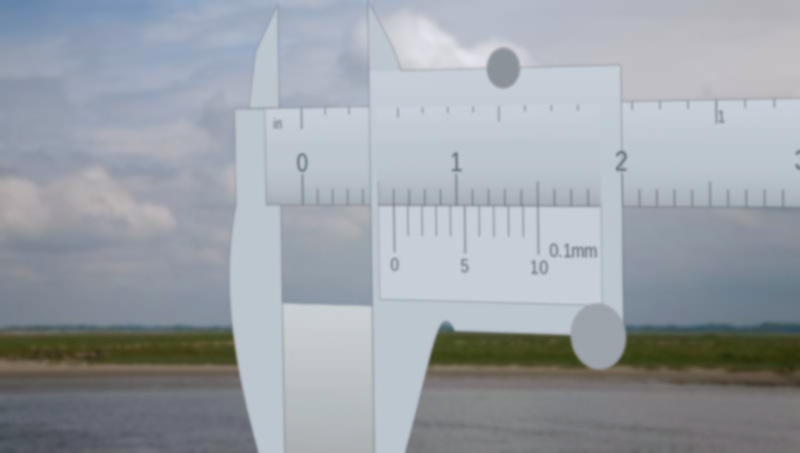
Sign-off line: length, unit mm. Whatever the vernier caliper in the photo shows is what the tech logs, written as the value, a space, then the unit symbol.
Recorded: 6.0 mm
